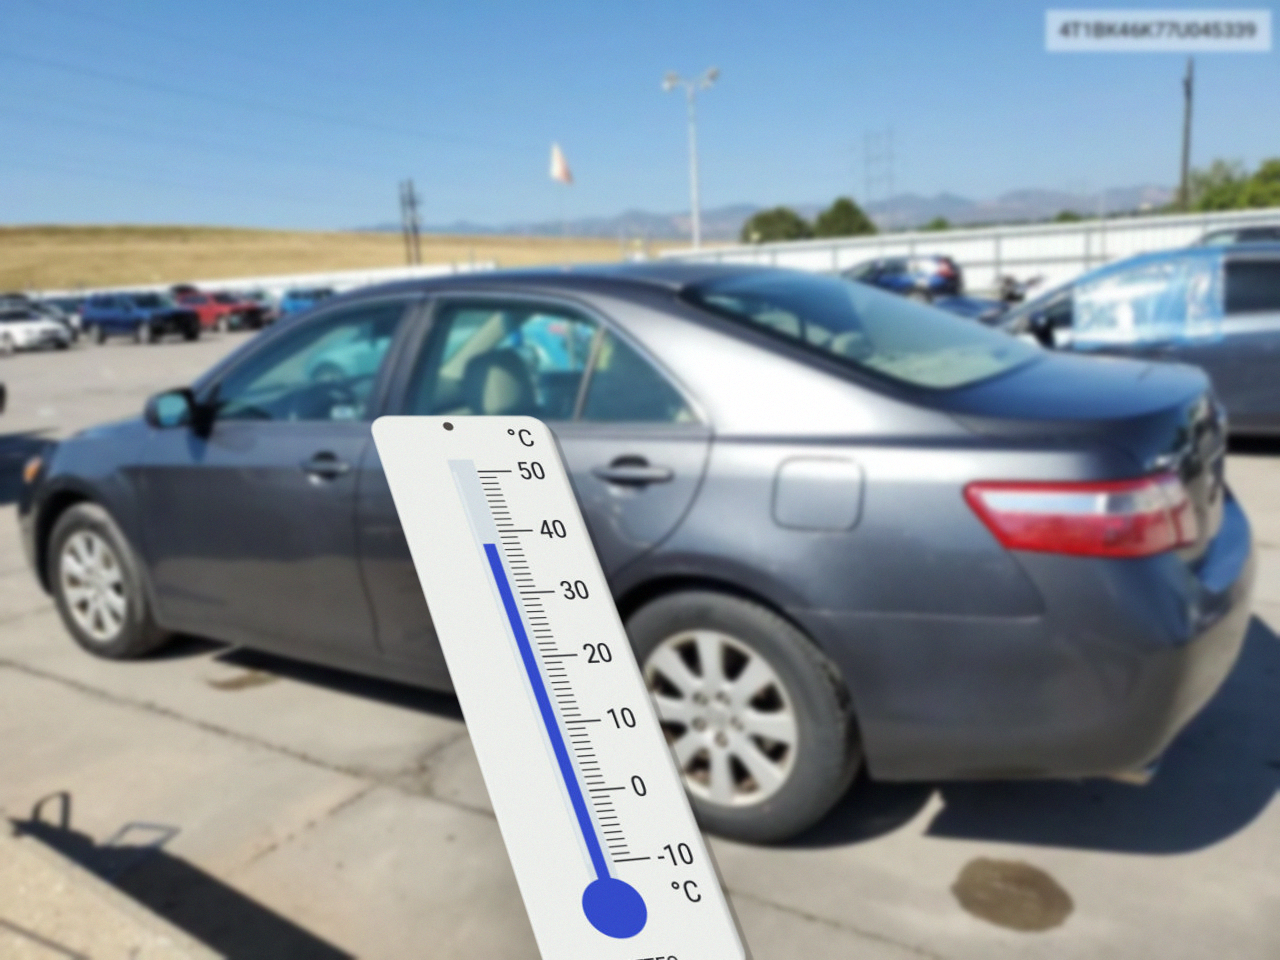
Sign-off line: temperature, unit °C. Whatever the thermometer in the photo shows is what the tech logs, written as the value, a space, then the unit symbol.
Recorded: 38 °C
